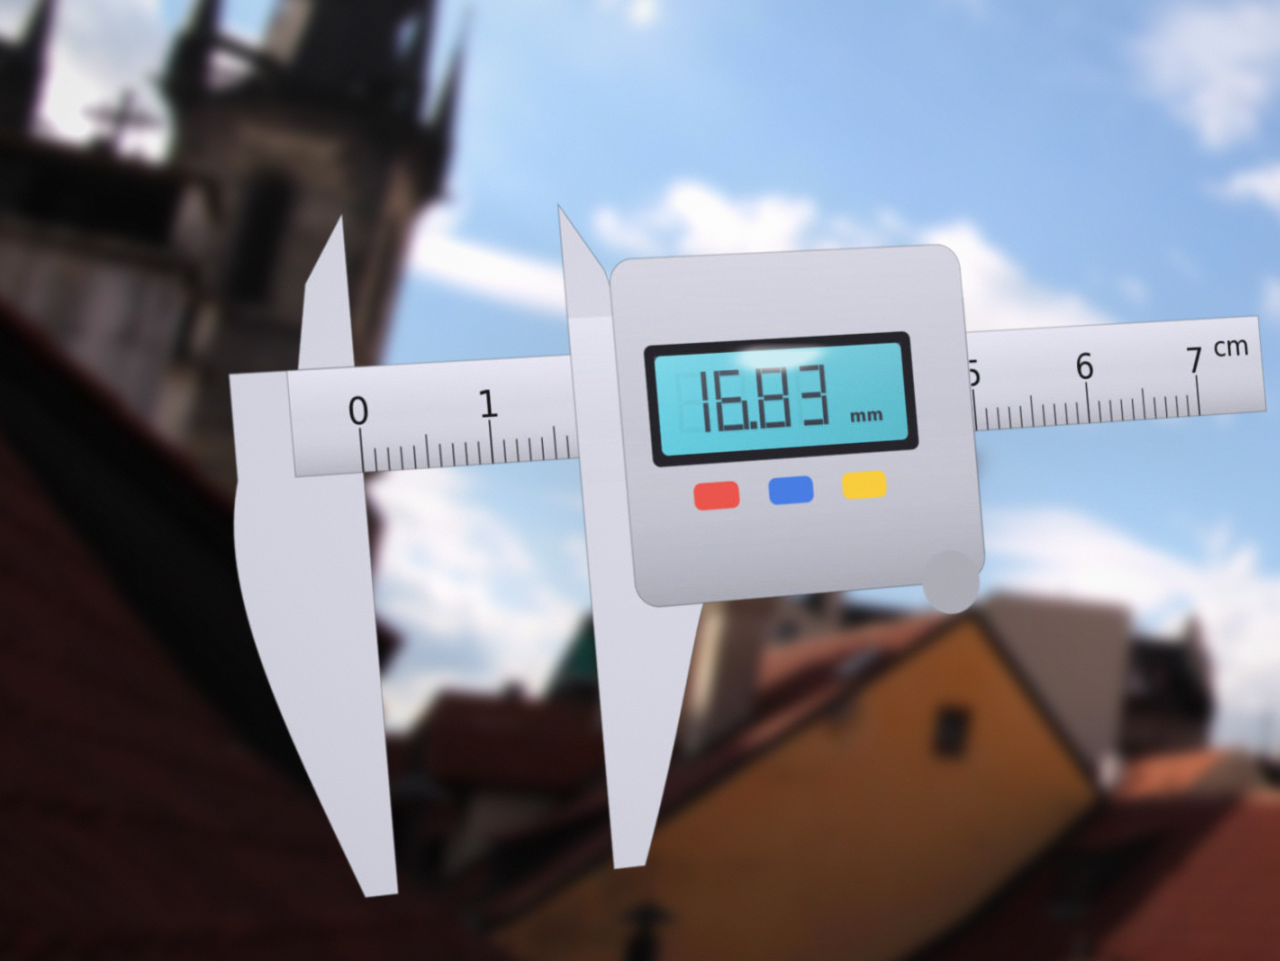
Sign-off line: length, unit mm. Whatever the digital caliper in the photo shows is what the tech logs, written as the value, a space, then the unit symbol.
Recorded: 16.83 mm
